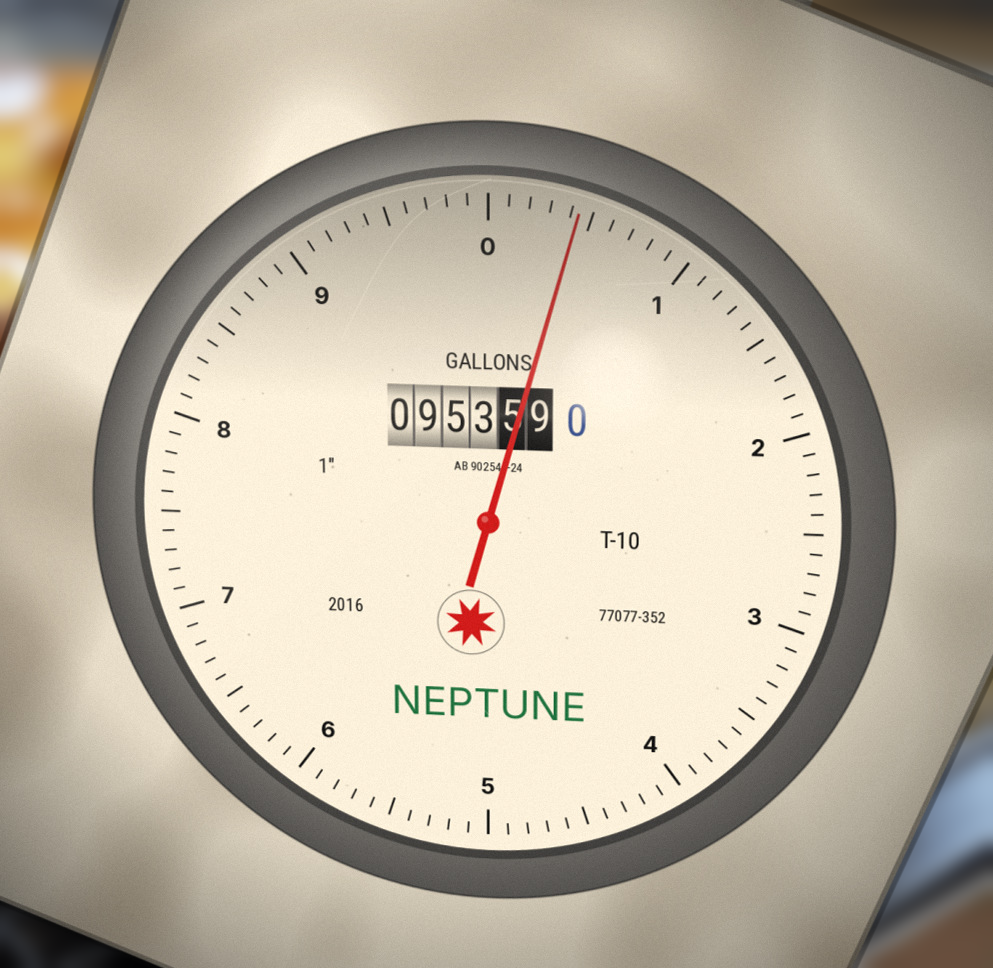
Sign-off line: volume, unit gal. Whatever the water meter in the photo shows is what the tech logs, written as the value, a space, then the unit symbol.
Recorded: 953590.4 gal
